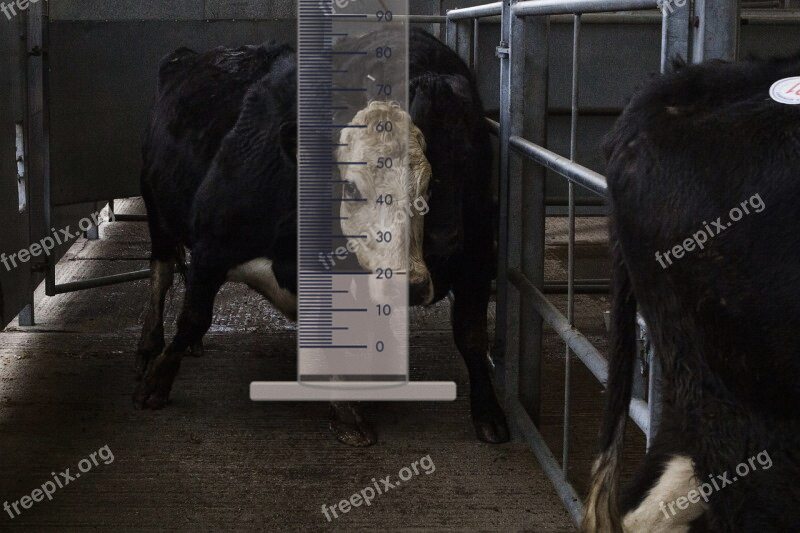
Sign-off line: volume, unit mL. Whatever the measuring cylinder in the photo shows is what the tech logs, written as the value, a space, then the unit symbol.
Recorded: 20 mL
